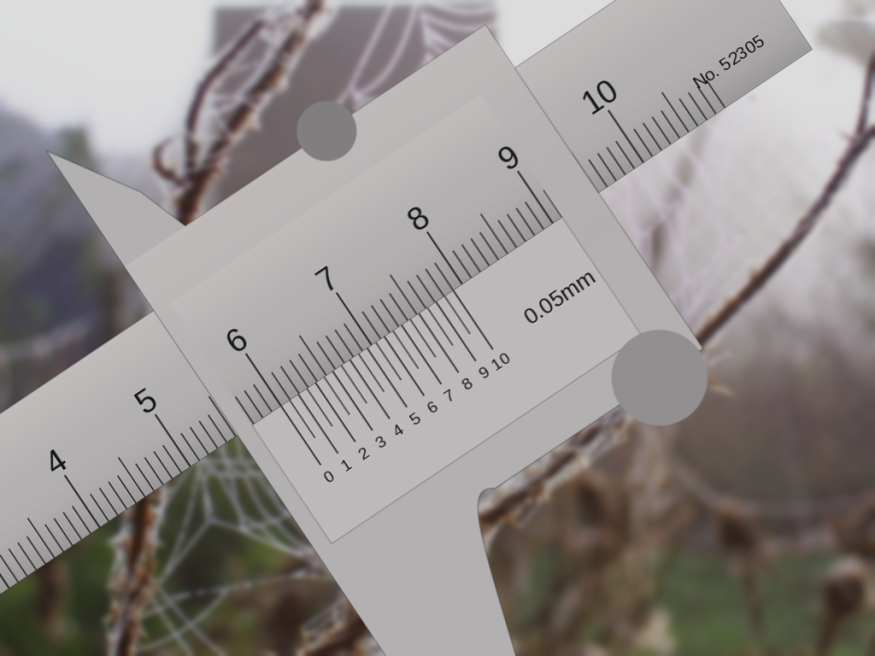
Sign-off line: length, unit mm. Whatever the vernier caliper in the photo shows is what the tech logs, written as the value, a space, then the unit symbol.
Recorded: 60.0 mm
